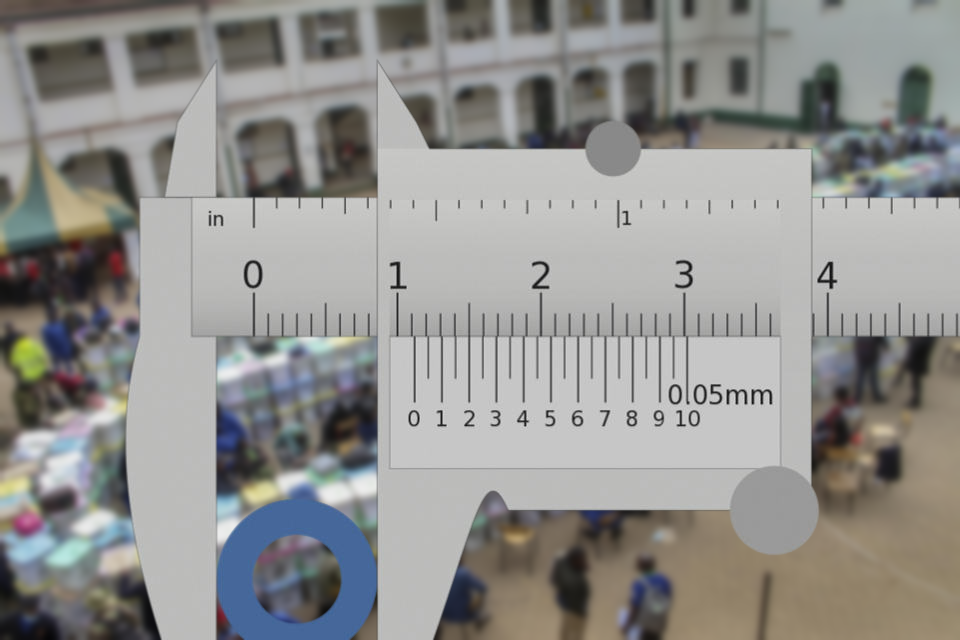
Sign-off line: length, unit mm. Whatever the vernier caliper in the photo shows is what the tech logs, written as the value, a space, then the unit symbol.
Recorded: 11.2 mm
